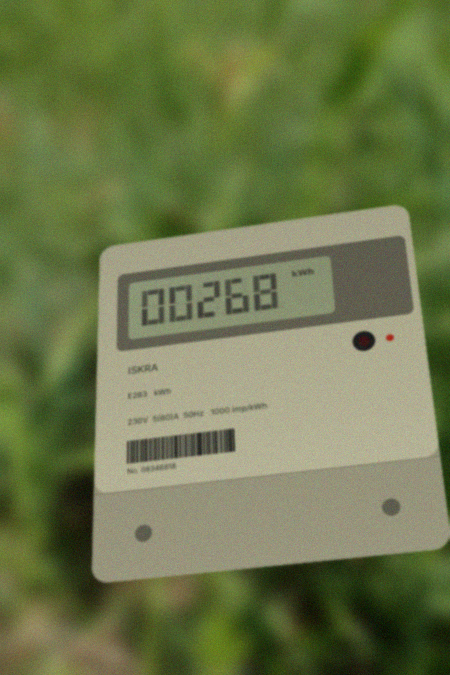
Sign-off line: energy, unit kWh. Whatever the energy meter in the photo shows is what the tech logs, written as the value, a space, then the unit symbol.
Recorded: 268 kWh
